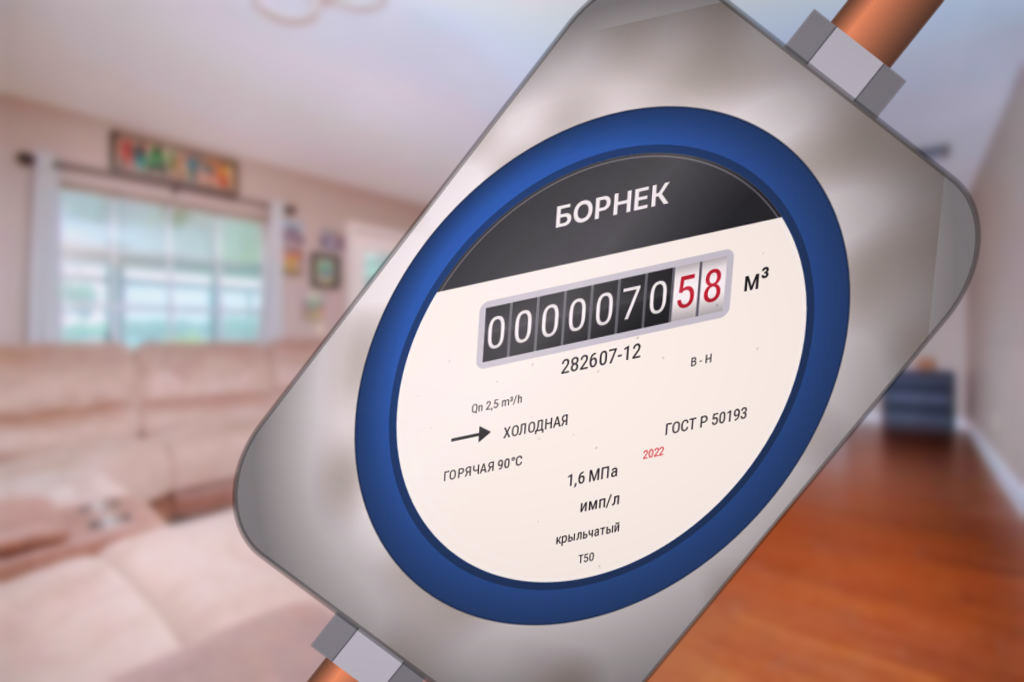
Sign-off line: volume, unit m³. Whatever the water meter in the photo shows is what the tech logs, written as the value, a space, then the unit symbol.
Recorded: 70.58 m³
